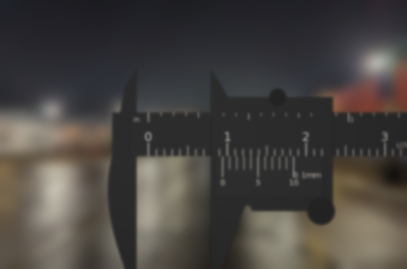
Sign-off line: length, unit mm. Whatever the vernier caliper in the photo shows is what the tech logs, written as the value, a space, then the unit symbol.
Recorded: 9.4 mm
